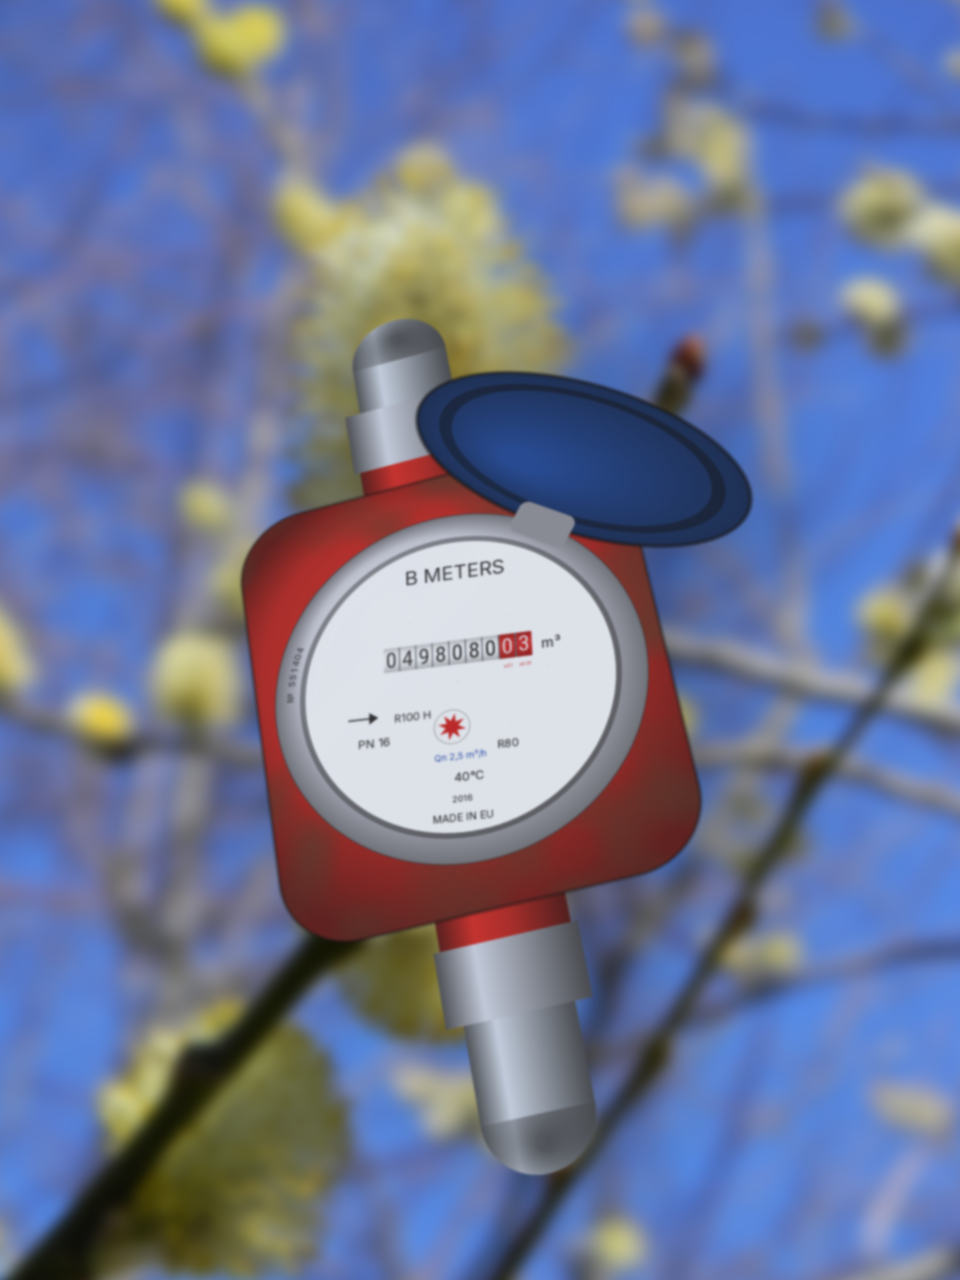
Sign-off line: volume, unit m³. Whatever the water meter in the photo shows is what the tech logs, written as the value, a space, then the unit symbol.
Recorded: 498080.03 m³
